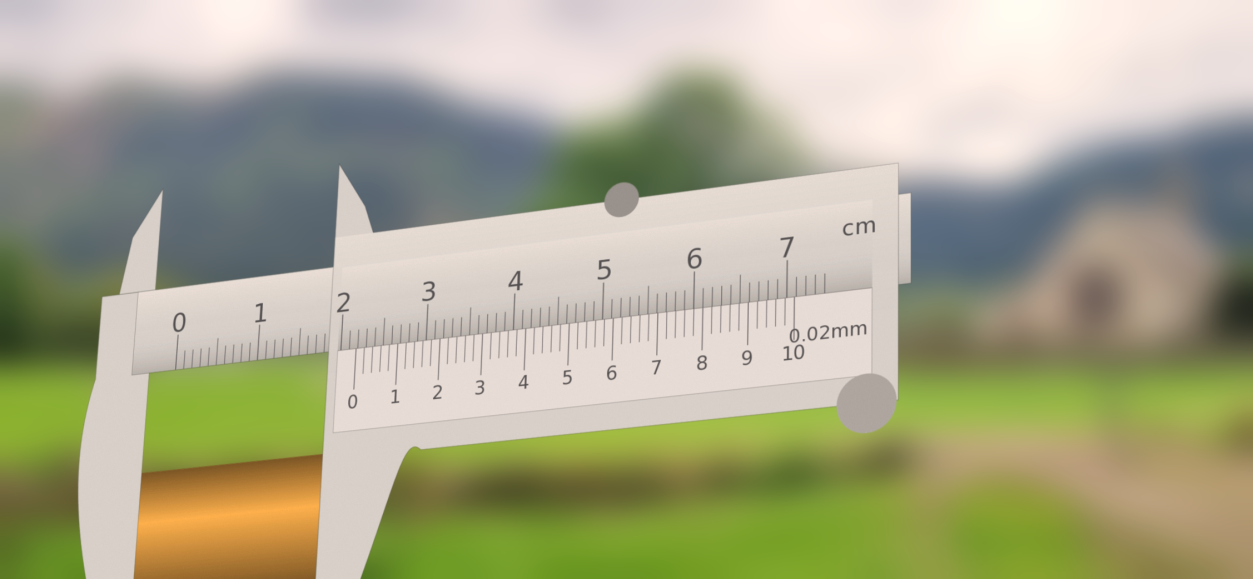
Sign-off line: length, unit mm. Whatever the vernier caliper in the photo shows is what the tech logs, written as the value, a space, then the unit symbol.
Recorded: 21.8 mm
